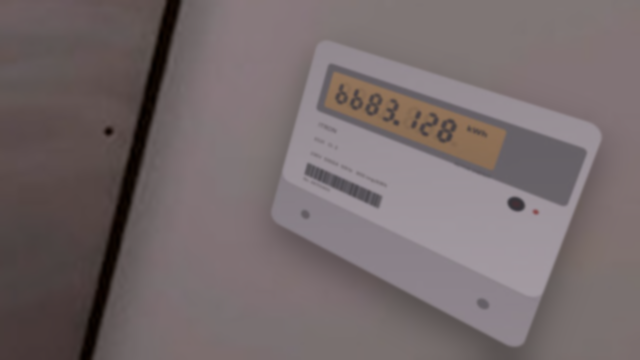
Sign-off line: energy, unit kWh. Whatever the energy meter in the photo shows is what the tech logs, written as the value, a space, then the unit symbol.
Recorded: 6683.128 kWh
